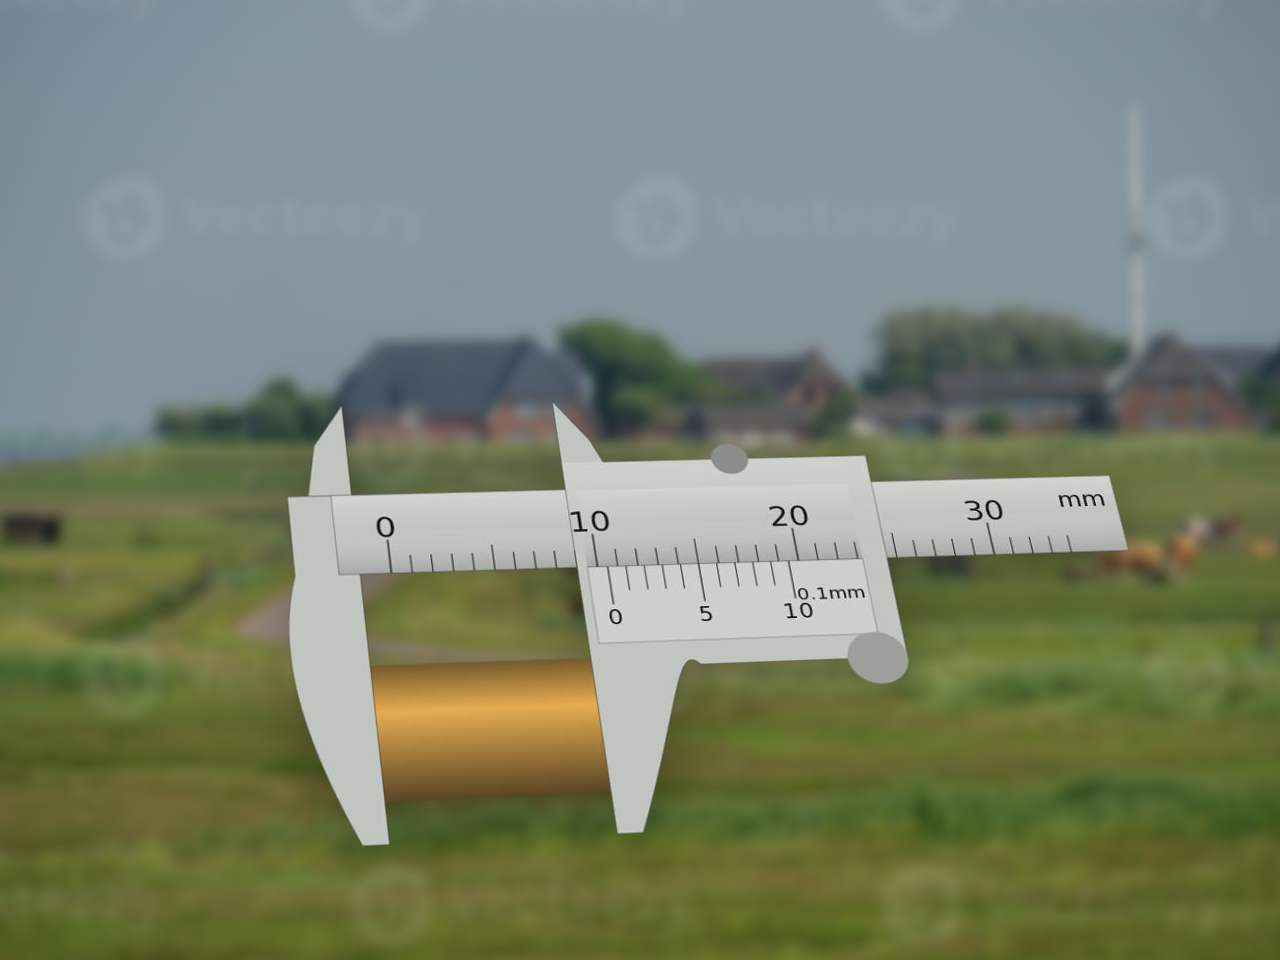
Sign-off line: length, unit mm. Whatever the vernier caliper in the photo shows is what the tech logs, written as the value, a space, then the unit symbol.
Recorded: 10.5 mm
